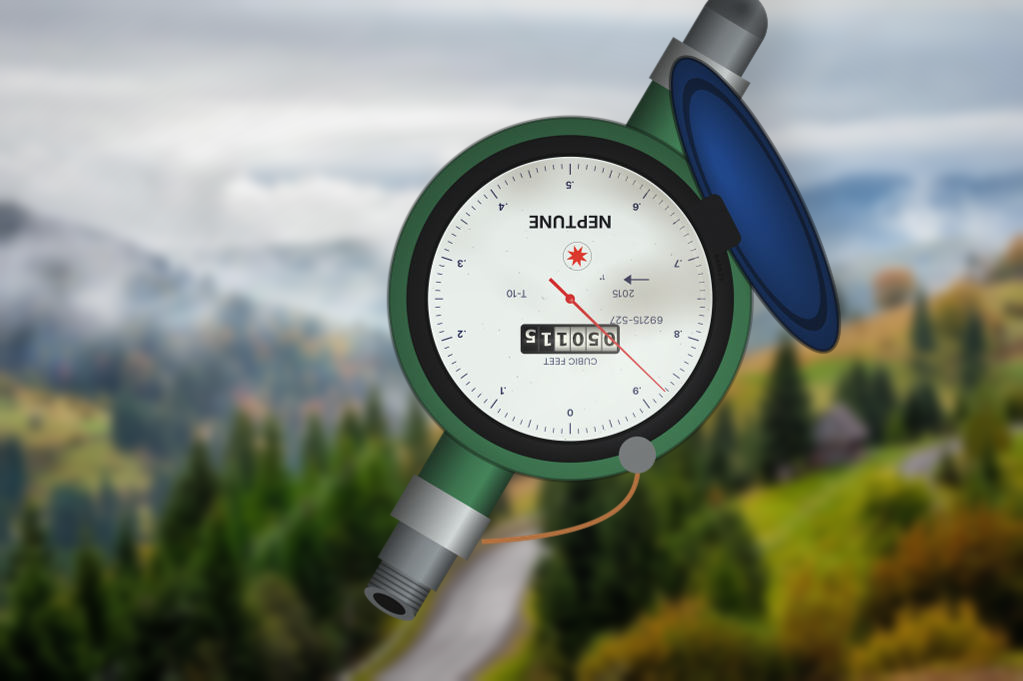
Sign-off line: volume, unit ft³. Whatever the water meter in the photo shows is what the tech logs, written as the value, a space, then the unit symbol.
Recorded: 50114.87 ft³
